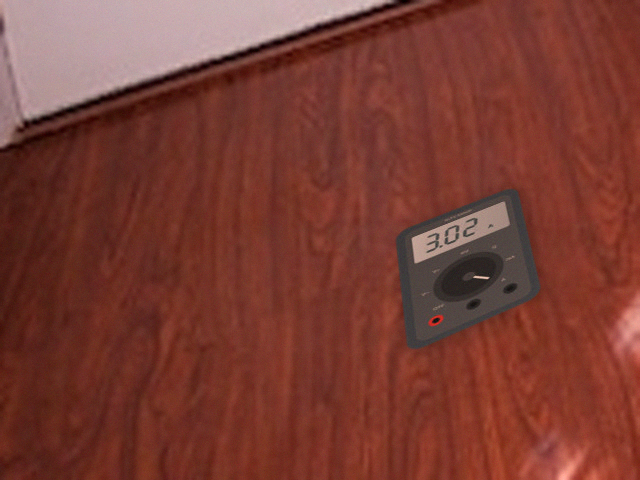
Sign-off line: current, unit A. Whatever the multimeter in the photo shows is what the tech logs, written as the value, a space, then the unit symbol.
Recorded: 3.02 A
